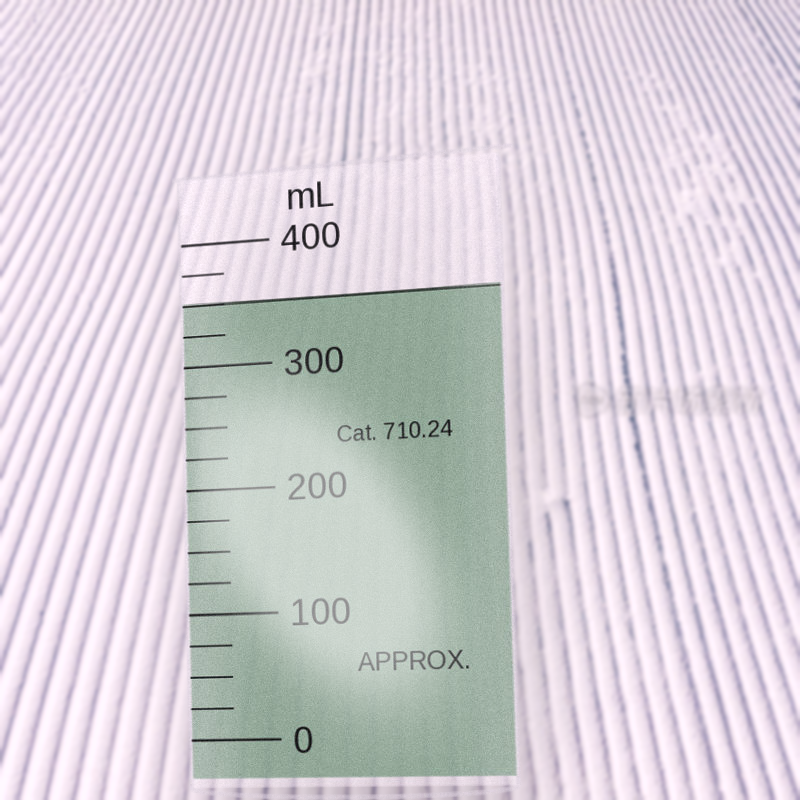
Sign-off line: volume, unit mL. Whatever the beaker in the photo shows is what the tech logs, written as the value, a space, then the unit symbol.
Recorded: 350 mL
